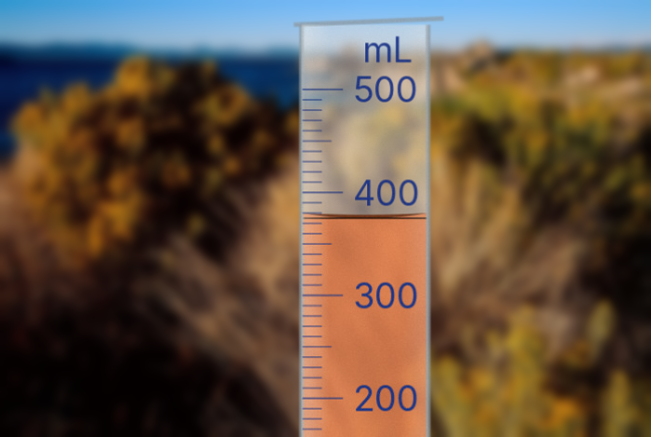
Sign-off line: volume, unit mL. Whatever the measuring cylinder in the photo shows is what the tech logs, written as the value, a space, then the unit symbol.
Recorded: 375 mL
